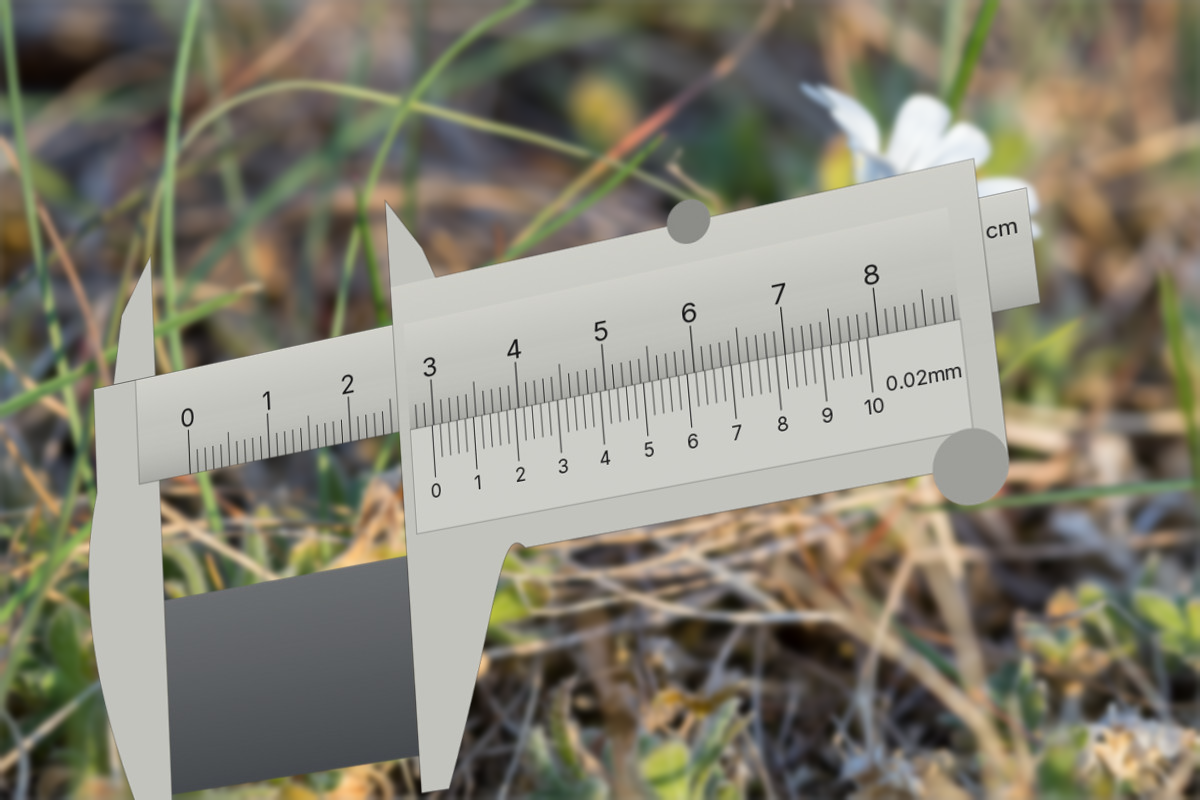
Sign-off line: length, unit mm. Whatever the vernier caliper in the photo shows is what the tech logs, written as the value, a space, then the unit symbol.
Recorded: 29.8 mm
